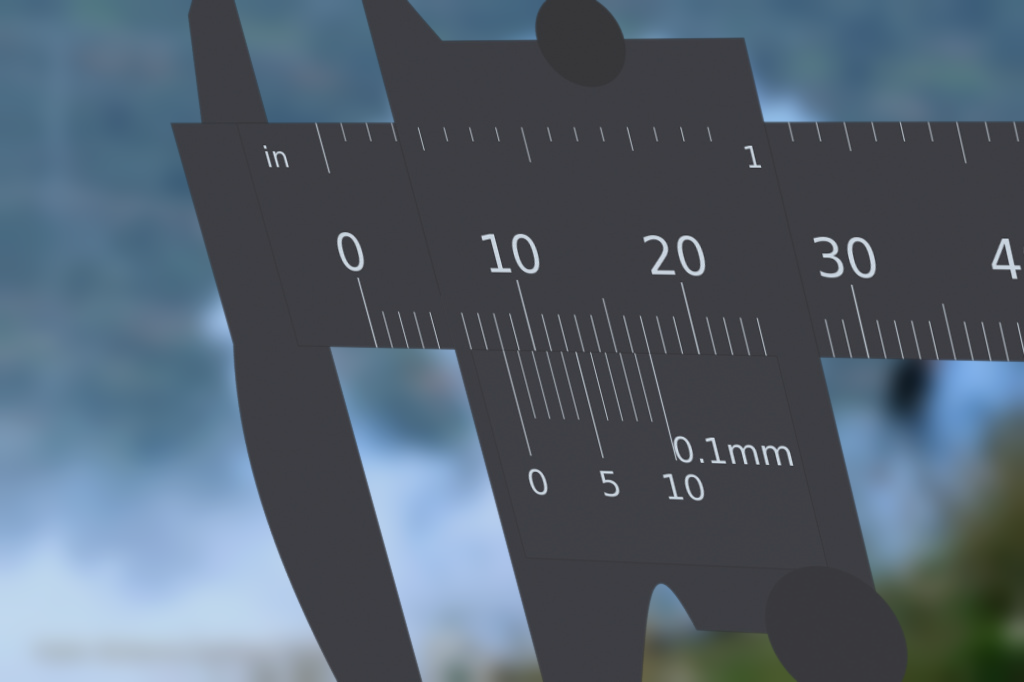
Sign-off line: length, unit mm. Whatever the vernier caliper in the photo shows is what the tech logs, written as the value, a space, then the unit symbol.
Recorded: 8.0 mm
